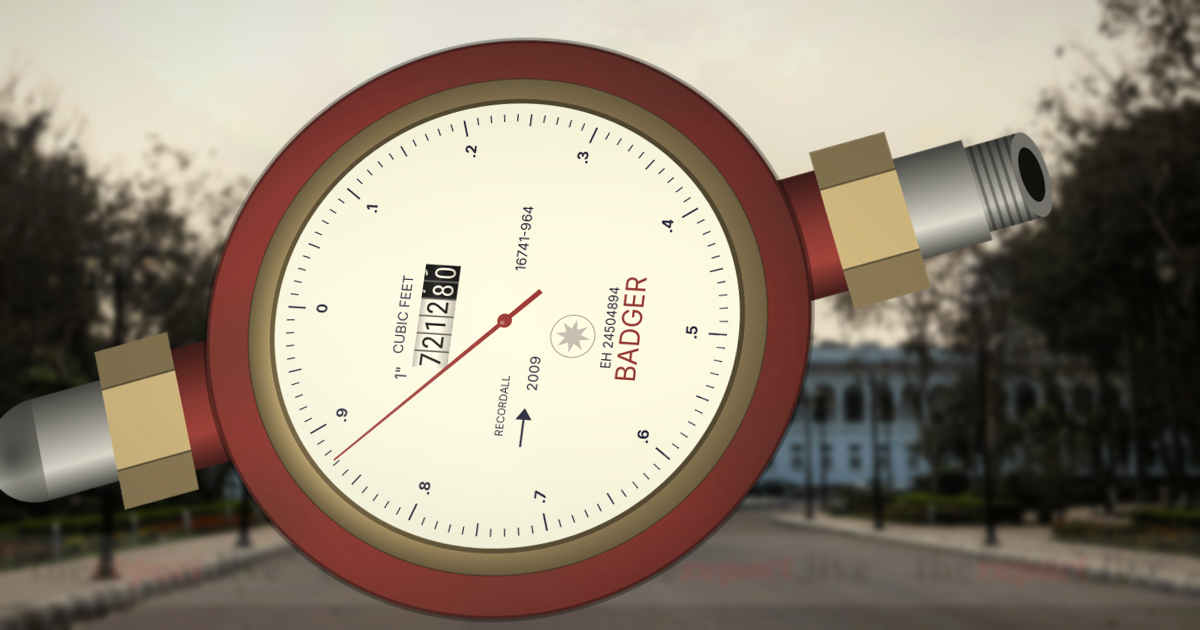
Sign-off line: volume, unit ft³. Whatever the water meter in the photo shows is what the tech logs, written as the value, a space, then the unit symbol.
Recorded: 721279.87 ft³
